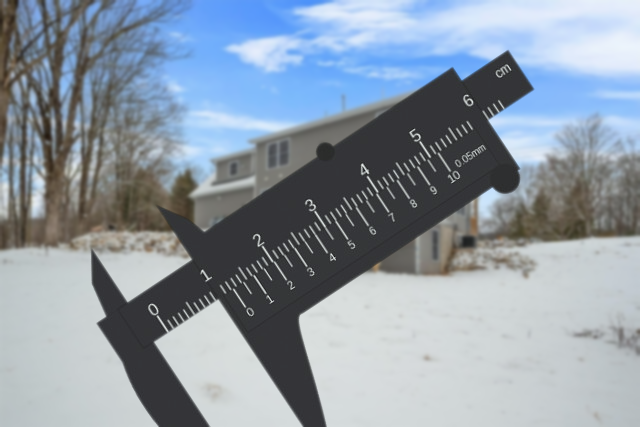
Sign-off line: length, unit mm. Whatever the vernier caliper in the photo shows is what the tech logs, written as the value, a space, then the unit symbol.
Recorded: 12.4 mm
